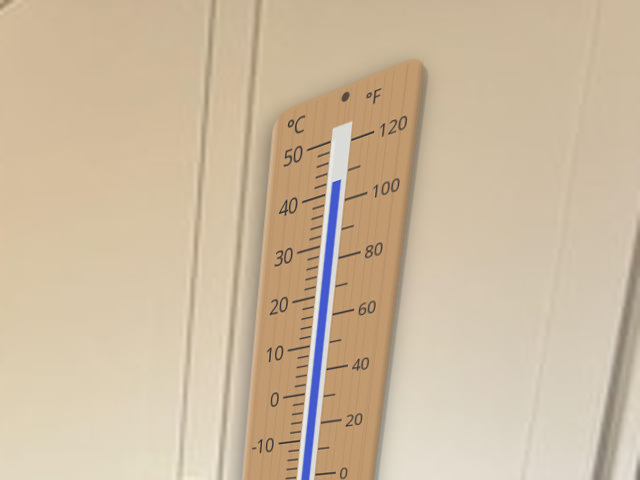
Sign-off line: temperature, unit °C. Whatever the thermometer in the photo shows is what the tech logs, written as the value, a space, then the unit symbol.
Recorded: 42 °C
